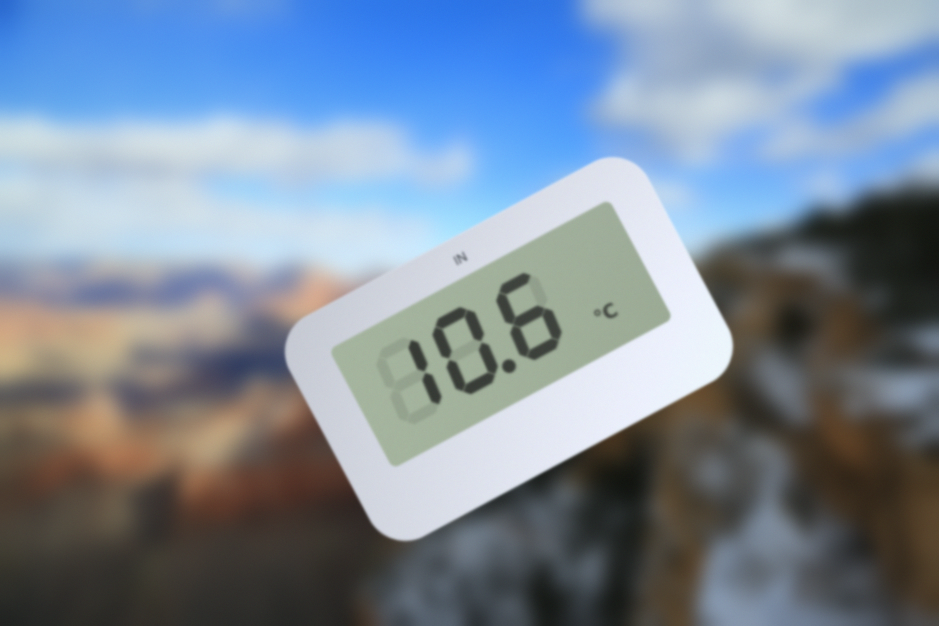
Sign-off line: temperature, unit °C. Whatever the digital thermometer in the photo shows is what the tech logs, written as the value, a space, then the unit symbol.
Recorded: 10.6 °C
